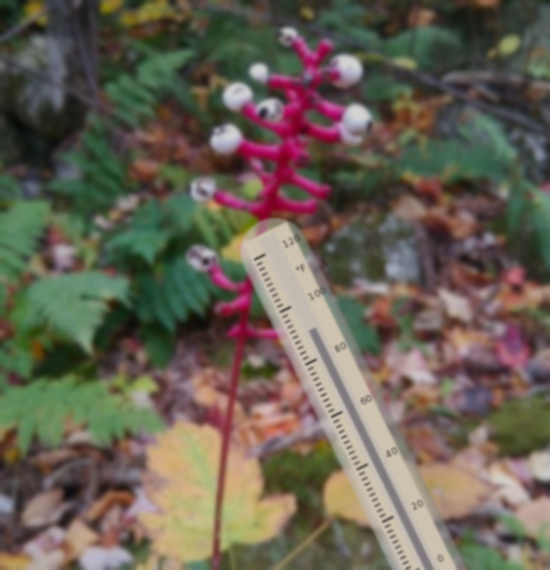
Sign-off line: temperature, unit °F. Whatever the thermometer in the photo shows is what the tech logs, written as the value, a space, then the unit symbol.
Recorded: 90 °F
